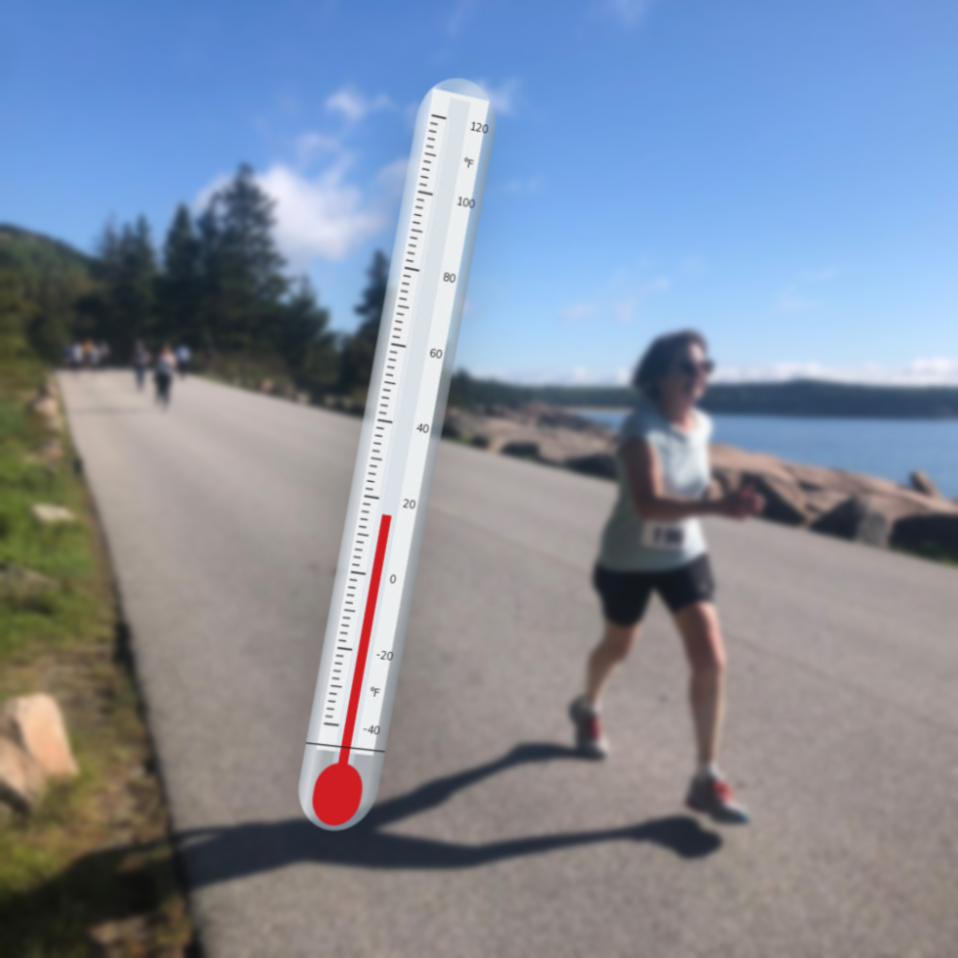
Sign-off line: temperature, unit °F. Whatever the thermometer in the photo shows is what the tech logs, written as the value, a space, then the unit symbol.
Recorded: 16 °F
